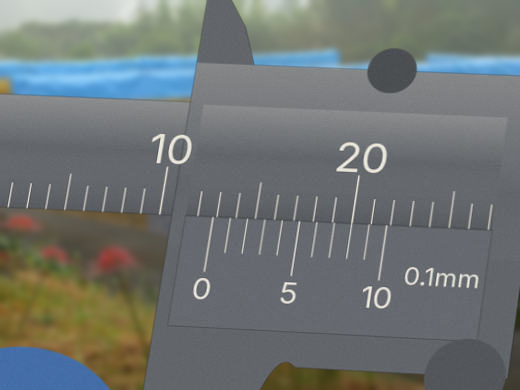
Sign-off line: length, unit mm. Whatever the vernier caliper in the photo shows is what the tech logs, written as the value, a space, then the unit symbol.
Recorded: 12.8 mm
